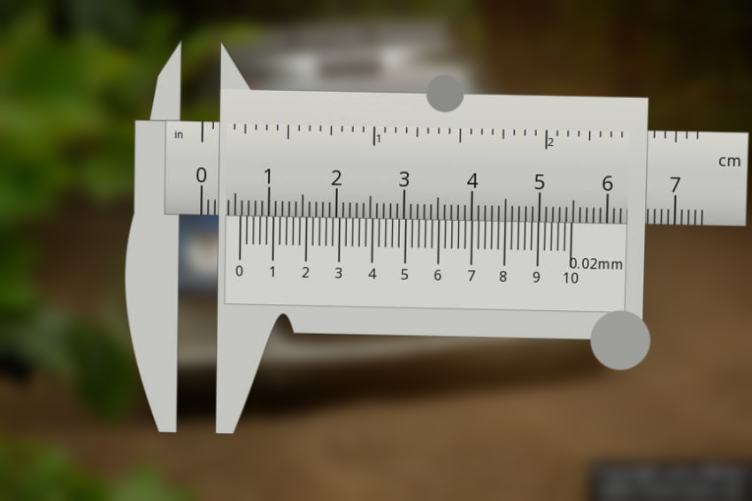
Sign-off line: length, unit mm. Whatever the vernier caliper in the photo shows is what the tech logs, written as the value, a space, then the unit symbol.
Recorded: 5.8 mm
